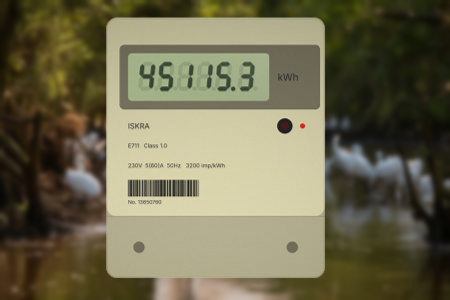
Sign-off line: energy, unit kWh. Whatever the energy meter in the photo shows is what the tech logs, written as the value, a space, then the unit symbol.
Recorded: 45115.3 kWh
